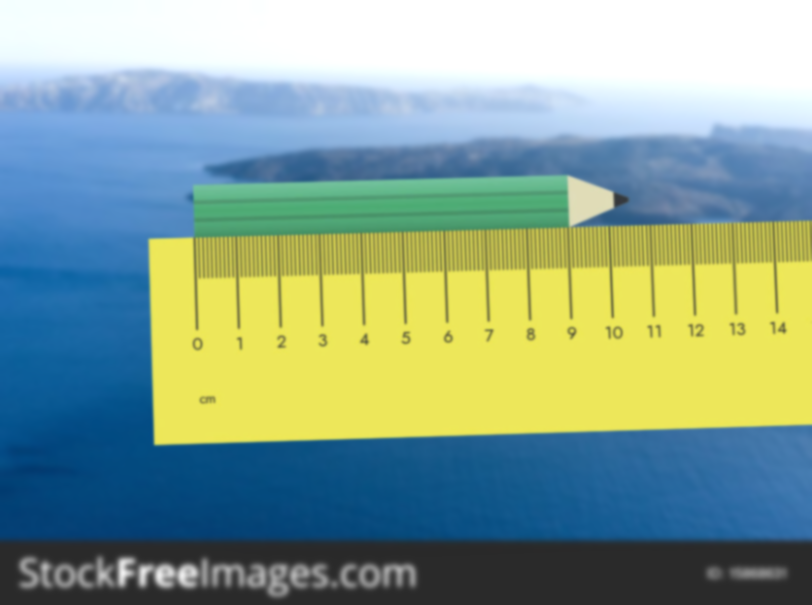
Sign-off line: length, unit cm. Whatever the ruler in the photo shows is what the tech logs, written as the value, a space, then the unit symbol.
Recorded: 10.5 cm
